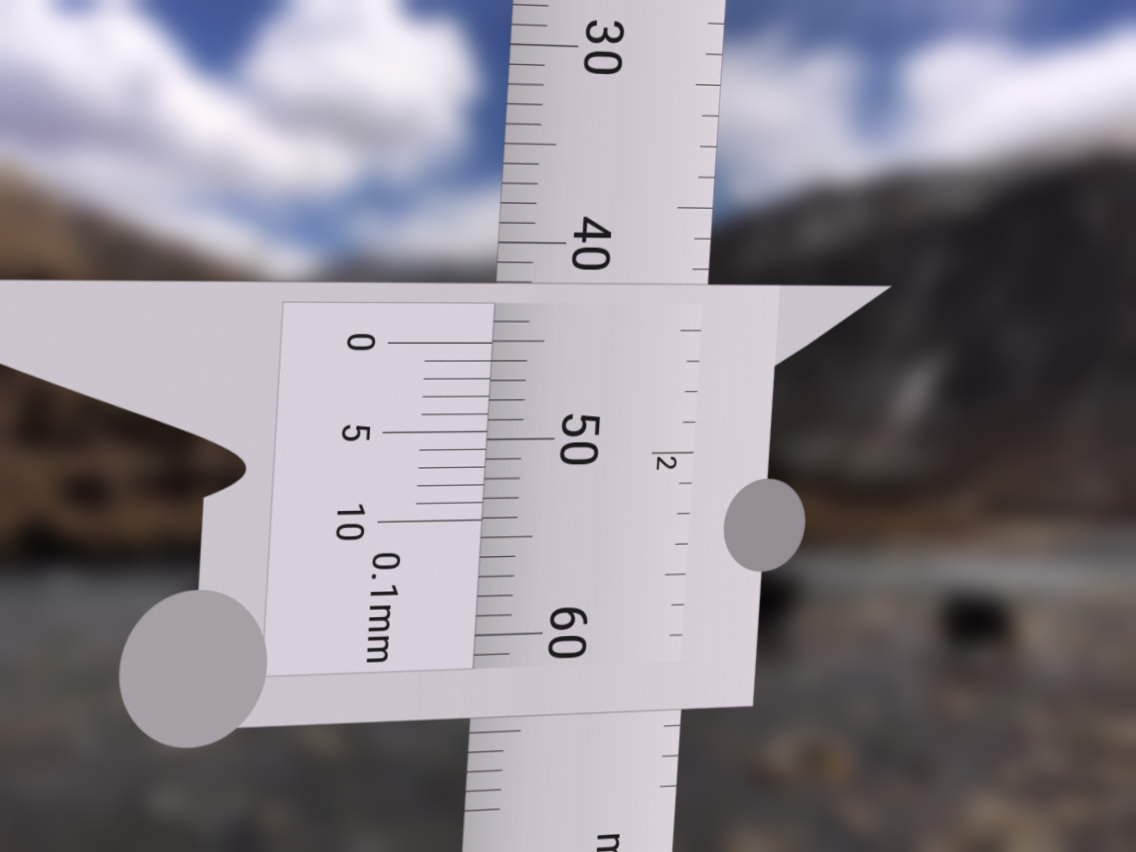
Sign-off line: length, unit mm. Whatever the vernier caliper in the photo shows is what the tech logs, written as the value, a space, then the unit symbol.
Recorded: 45.1 mm
